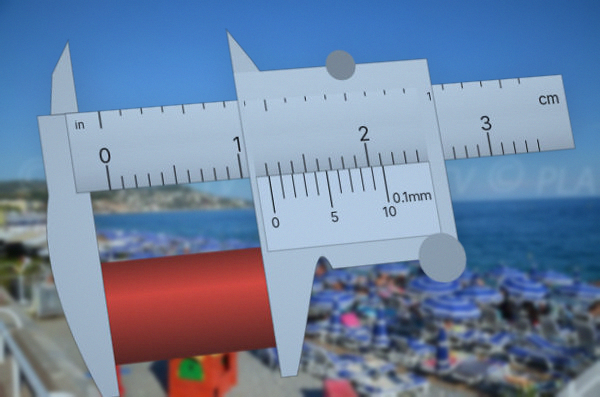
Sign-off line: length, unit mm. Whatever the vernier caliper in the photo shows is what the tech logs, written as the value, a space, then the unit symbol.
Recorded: 12.1 mm
